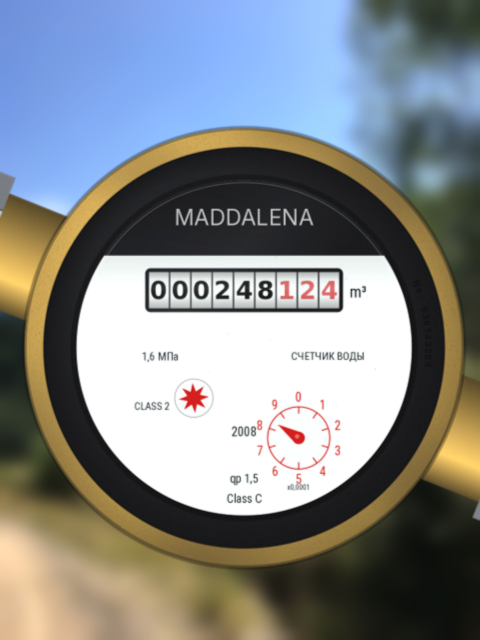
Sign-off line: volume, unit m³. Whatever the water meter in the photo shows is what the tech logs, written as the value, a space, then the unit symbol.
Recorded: 248.1248 m³
